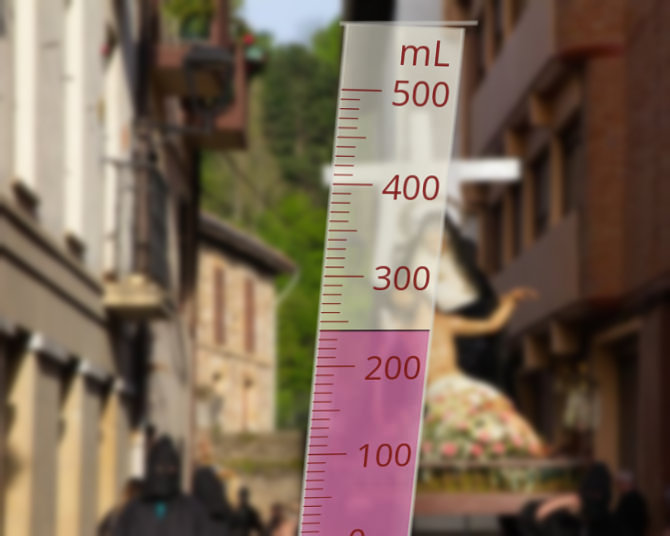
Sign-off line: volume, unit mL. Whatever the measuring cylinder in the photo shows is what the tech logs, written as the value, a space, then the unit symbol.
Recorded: 240 mL
